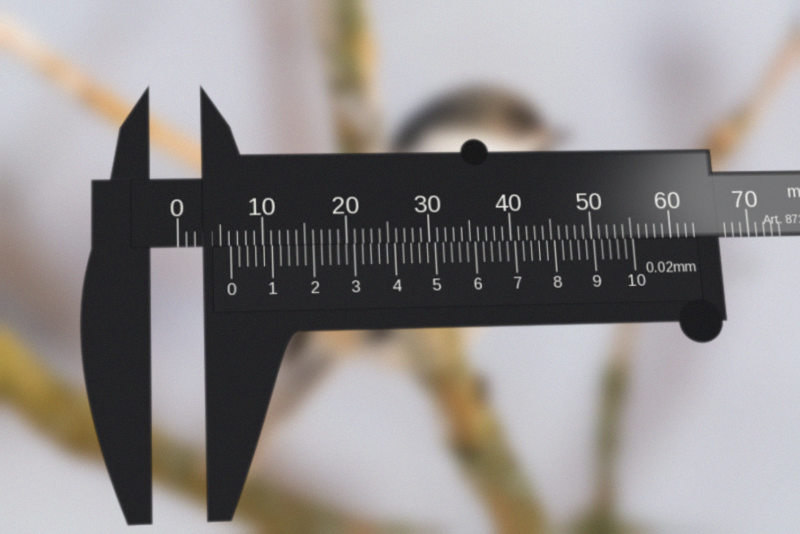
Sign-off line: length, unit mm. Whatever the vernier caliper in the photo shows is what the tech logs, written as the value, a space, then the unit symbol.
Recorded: 6.2 mm
